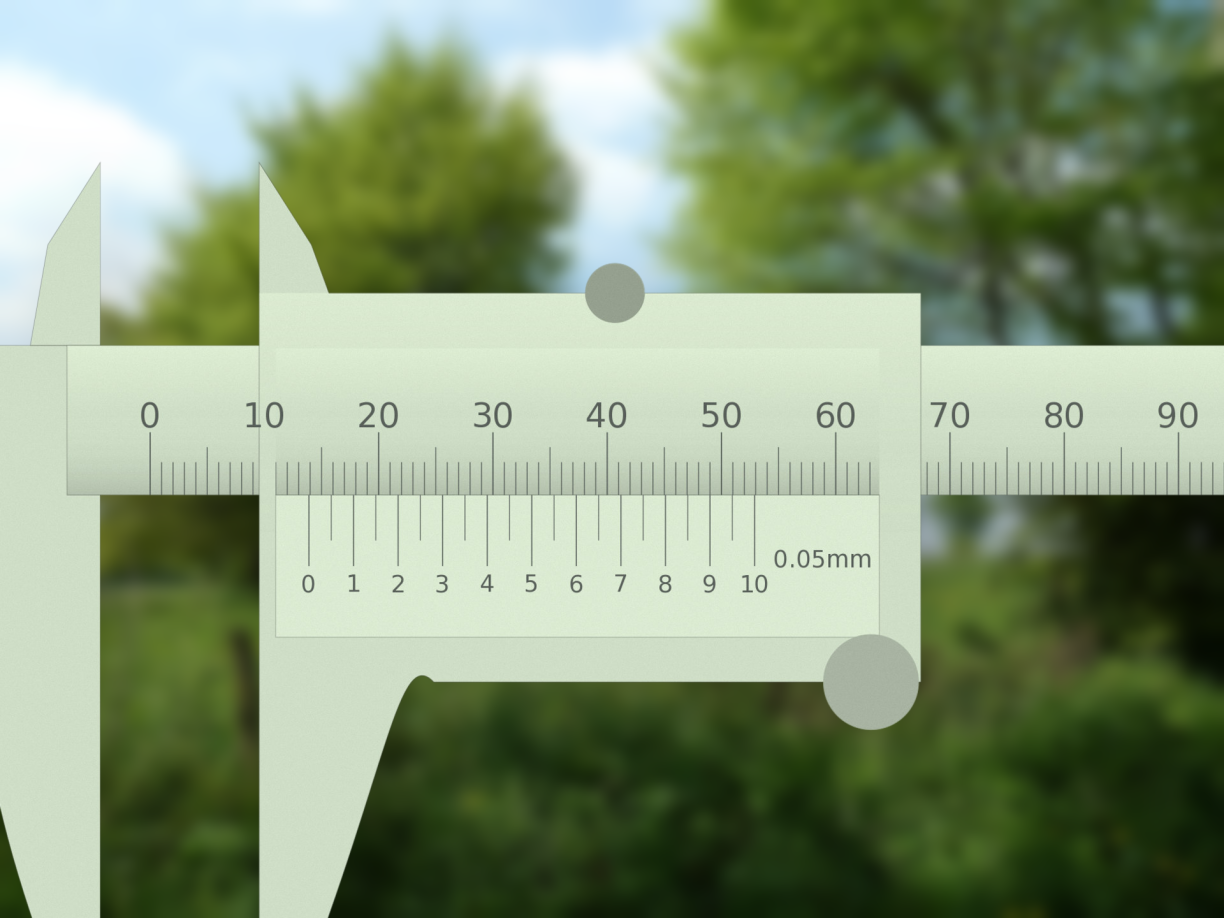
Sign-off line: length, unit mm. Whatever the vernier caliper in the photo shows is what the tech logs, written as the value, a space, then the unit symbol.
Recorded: 13.9 mm
